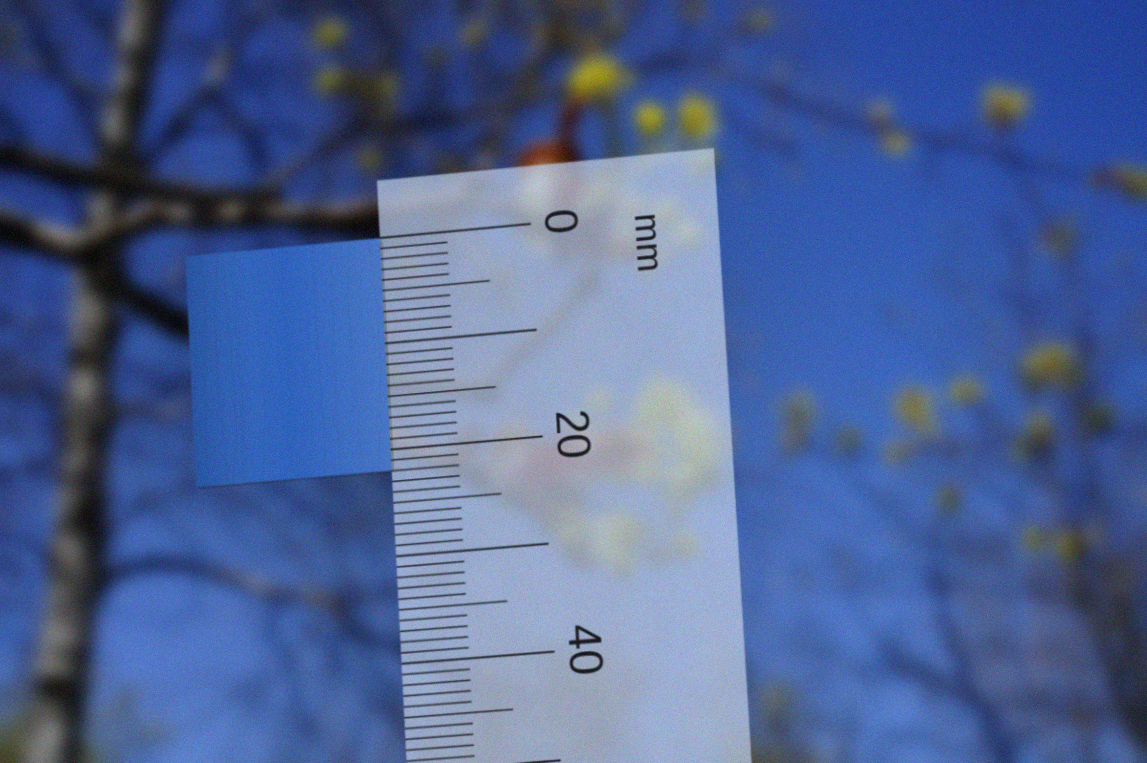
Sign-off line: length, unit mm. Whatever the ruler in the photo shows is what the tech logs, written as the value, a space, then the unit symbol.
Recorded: 22 mm
